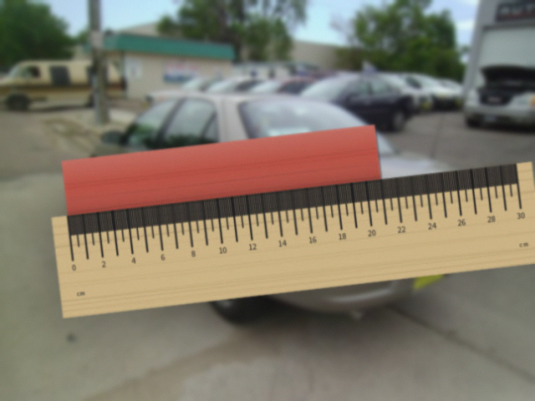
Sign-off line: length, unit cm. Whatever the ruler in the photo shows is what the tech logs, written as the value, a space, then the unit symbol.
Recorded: 21 cm
